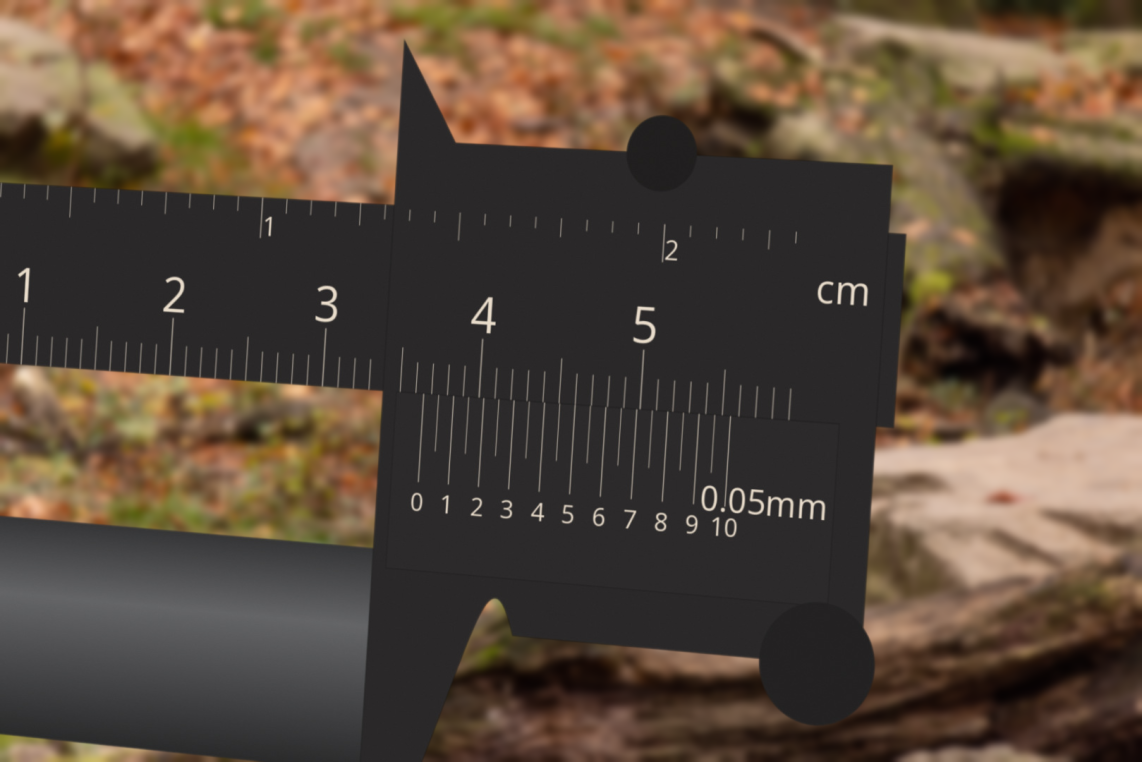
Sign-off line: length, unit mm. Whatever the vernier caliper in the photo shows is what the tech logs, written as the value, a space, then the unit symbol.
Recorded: 36.5 mm
